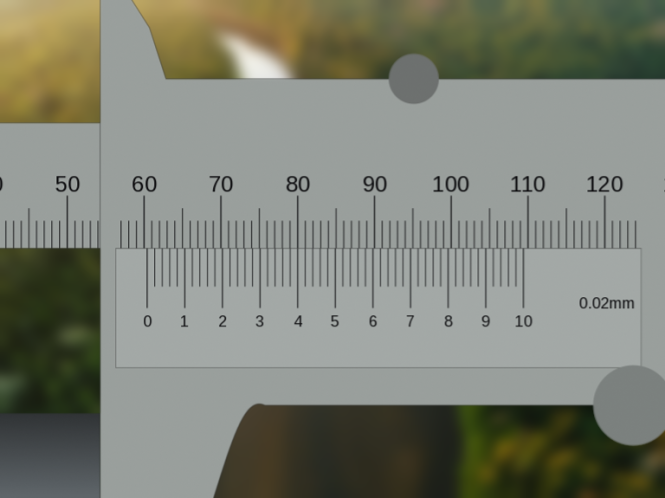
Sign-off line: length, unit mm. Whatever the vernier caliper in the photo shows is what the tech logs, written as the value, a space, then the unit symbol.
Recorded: 60.4 mm
